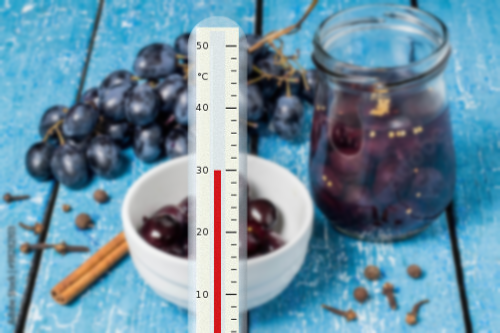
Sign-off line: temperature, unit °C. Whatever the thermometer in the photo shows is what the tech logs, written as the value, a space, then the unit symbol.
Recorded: 30 °C
